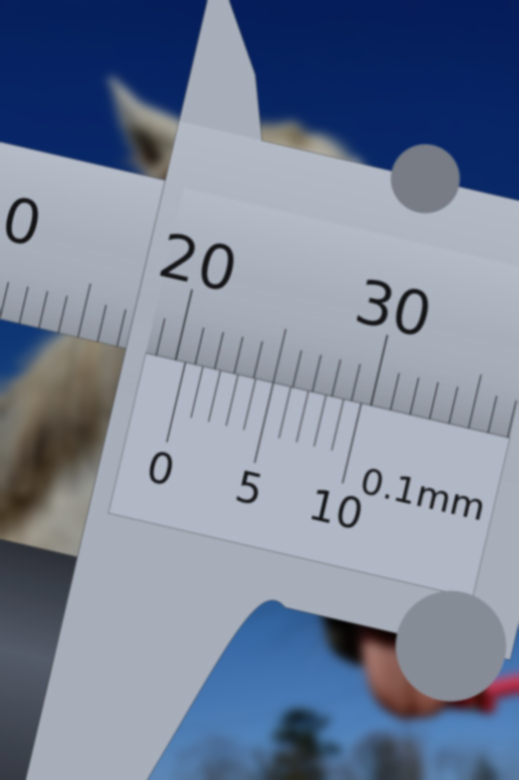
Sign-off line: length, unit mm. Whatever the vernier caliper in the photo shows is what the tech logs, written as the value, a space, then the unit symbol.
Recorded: 20.5 mm
